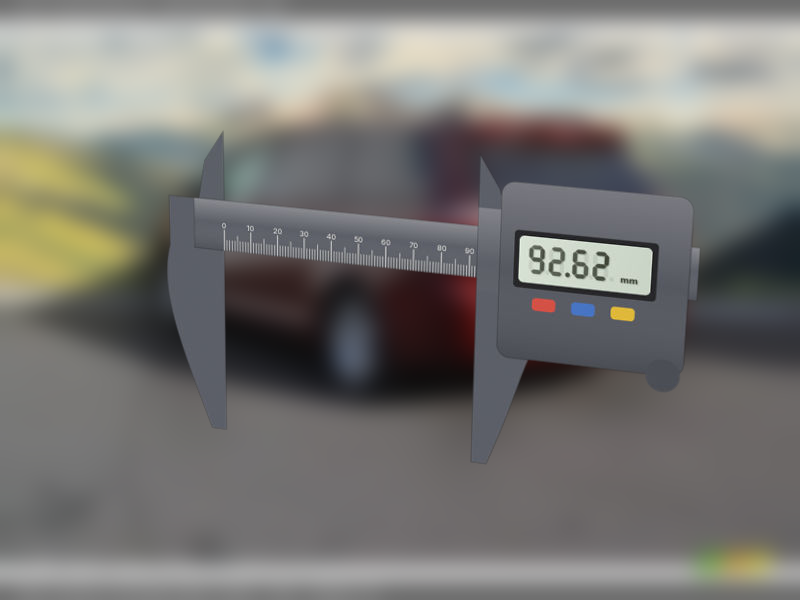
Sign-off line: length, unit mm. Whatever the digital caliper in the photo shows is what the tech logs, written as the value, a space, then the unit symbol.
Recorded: 92.62 mm
